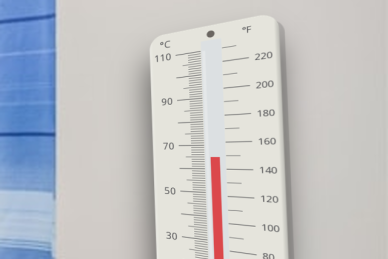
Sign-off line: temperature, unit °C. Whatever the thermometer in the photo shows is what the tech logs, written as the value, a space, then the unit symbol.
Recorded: 65 °C
